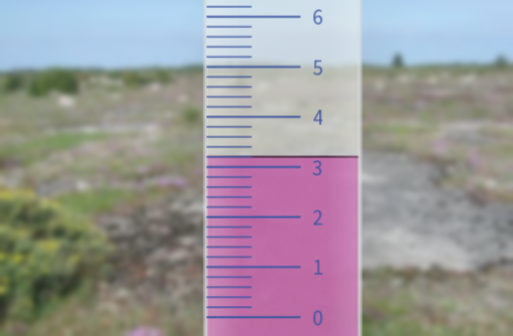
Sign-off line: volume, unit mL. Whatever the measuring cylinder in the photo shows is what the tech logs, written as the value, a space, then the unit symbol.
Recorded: 3.2 mL
